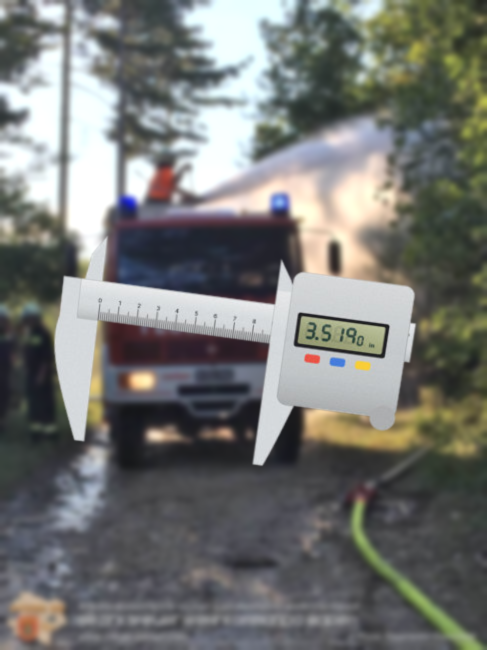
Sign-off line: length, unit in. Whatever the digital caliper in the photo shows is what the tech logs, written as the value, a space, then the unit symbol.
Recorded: 3.5190 in
